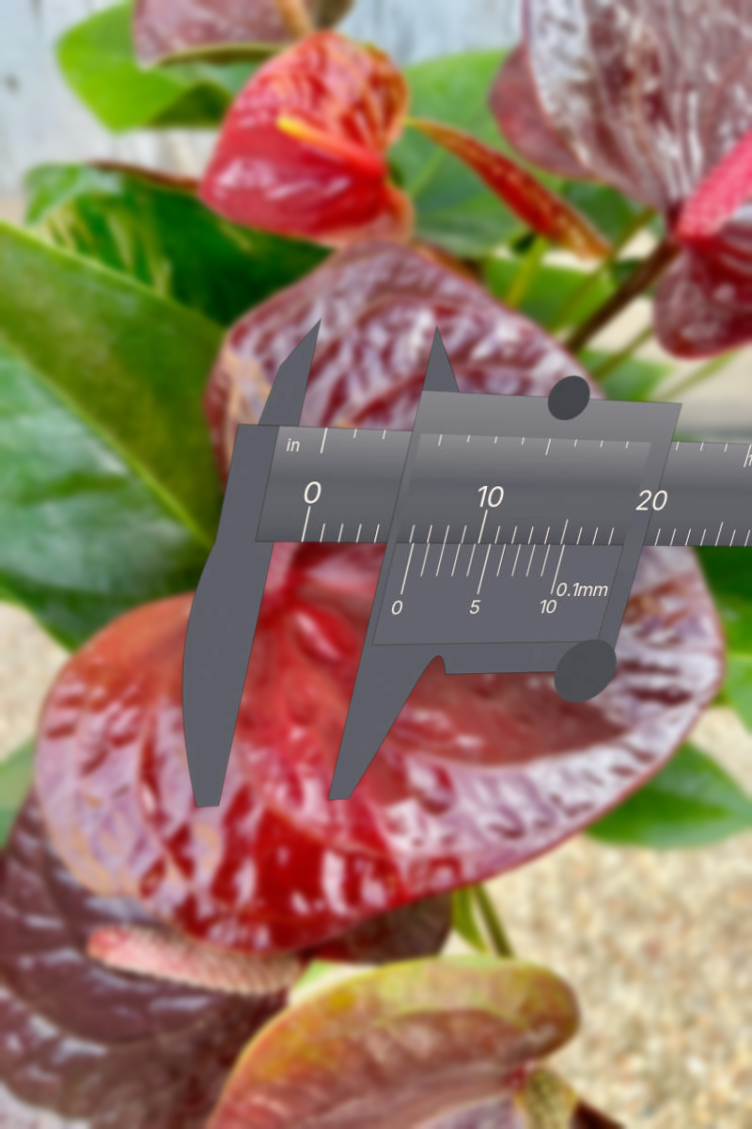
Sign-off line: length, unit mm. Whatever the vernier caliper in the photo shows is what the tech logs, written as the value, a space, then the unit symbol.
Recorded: 6.2 mm
